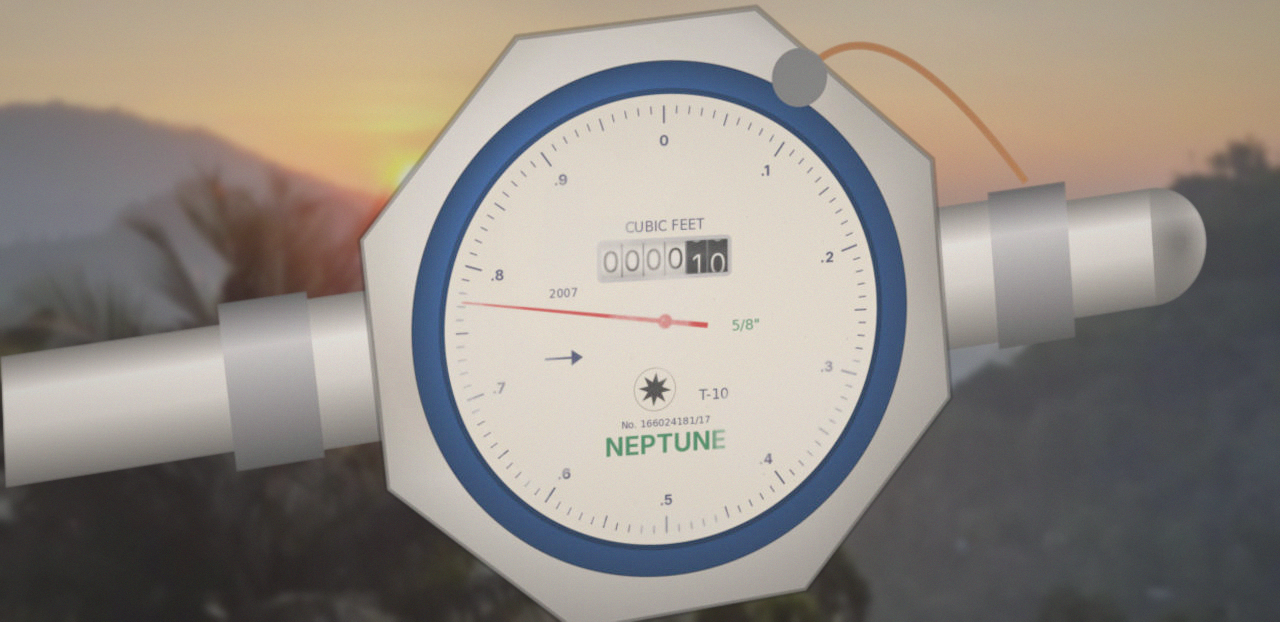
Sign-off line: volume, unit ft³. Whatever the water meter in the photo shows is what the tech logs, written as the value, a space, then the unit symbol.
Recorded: 9.77 ft³
